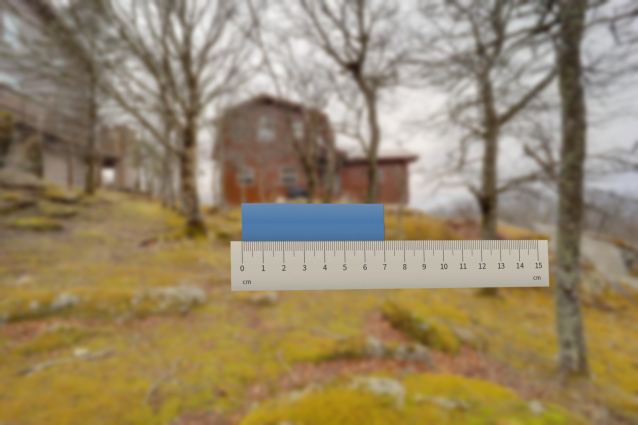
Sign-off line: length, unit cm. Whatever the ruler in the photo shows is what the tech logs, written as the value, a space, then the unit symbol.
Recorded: 7 cm
